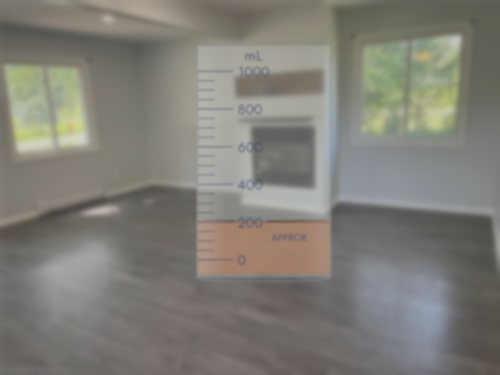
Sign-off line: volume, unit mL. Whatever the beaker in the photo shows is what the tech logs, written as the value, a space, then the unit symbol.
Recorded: 200 mL
